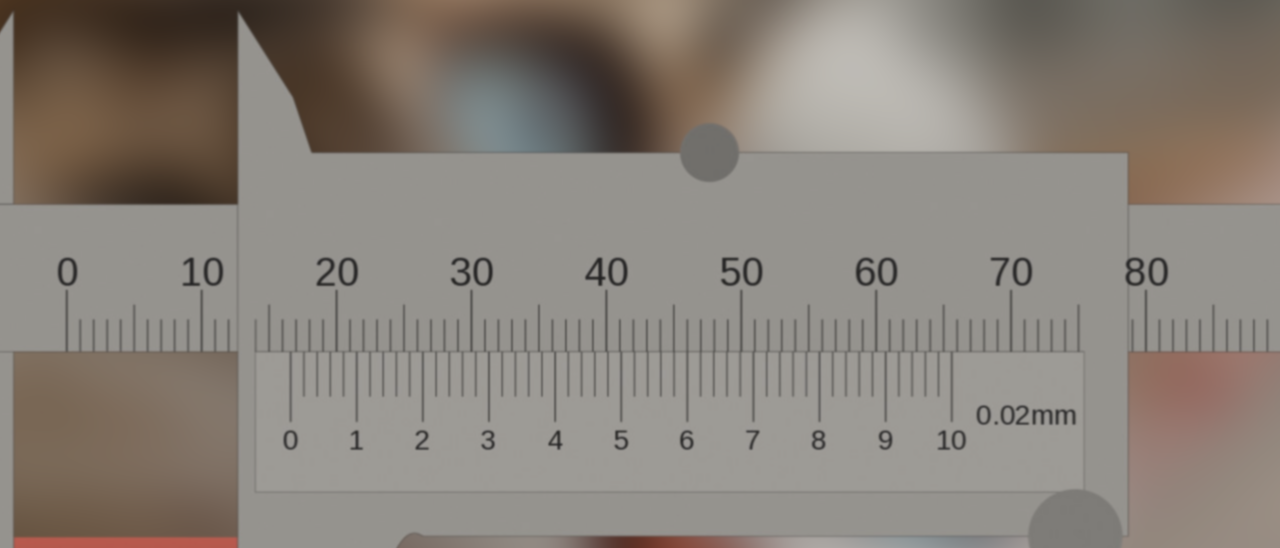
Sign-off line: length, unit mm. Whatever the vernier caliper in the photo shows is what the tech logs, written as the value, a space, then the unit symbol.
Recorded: 16.6 mm
